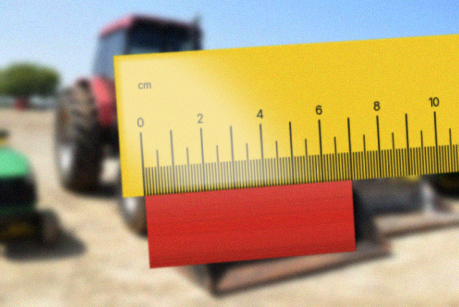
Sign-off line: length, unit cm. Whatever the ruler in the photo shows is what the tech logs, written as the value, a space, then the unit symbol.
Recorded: 7 cm
